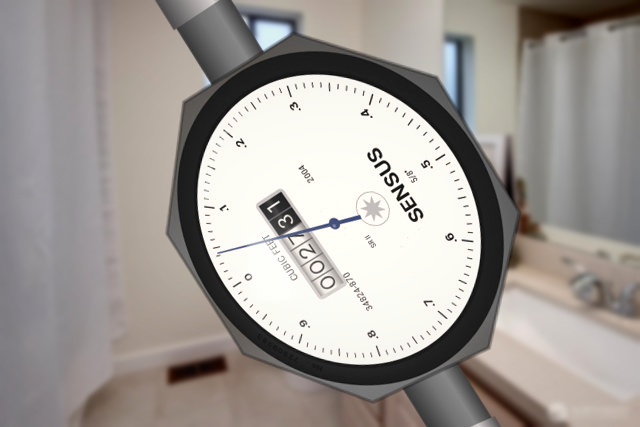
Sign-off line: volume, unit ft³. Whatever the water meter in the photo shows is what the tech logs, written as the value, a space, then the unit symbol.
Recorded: 2731.04 ft³
